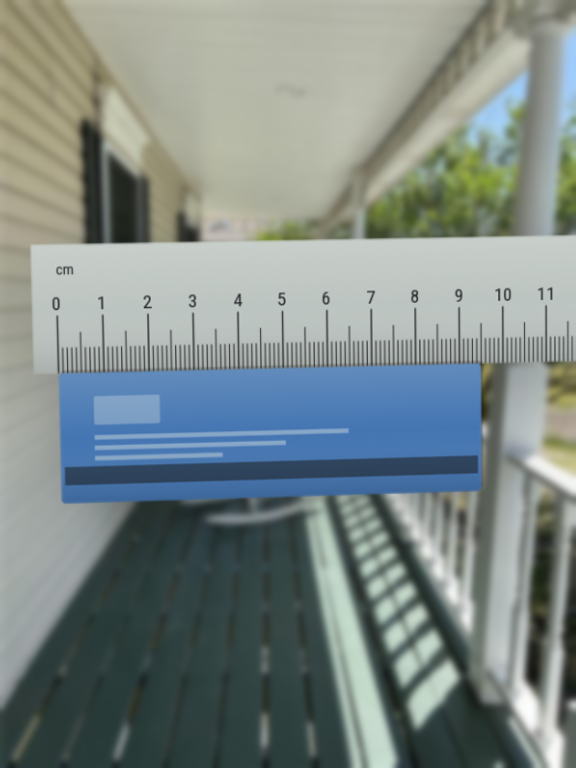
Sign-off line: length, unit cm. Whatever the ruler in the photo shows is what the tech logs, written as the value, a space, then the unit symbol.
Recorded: 9.5 cm
